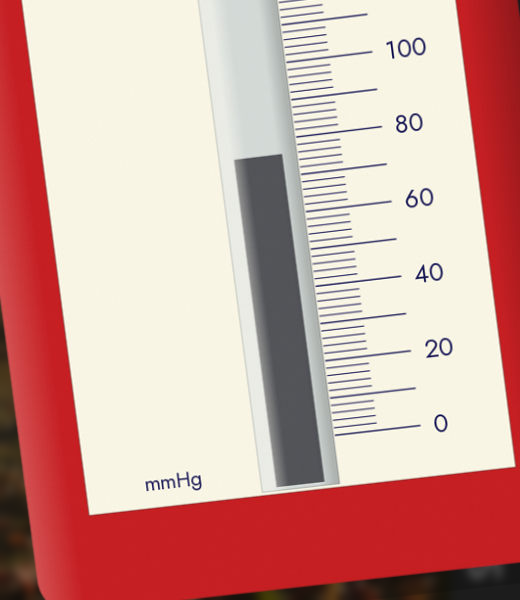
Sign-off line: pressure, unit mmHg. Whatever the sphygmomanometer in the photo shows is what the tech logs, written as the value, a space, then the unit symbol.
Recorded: 76 mmHg
